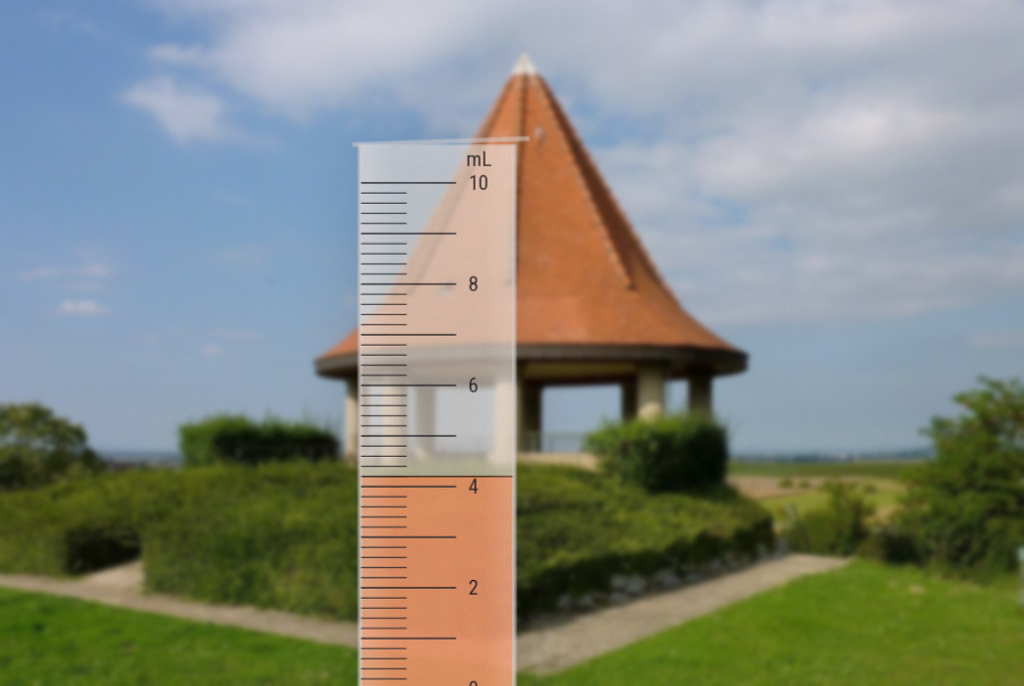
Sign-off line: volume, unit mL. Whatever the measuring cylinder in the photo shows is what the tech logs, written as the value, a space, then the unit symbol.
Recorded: 4.2 mL
